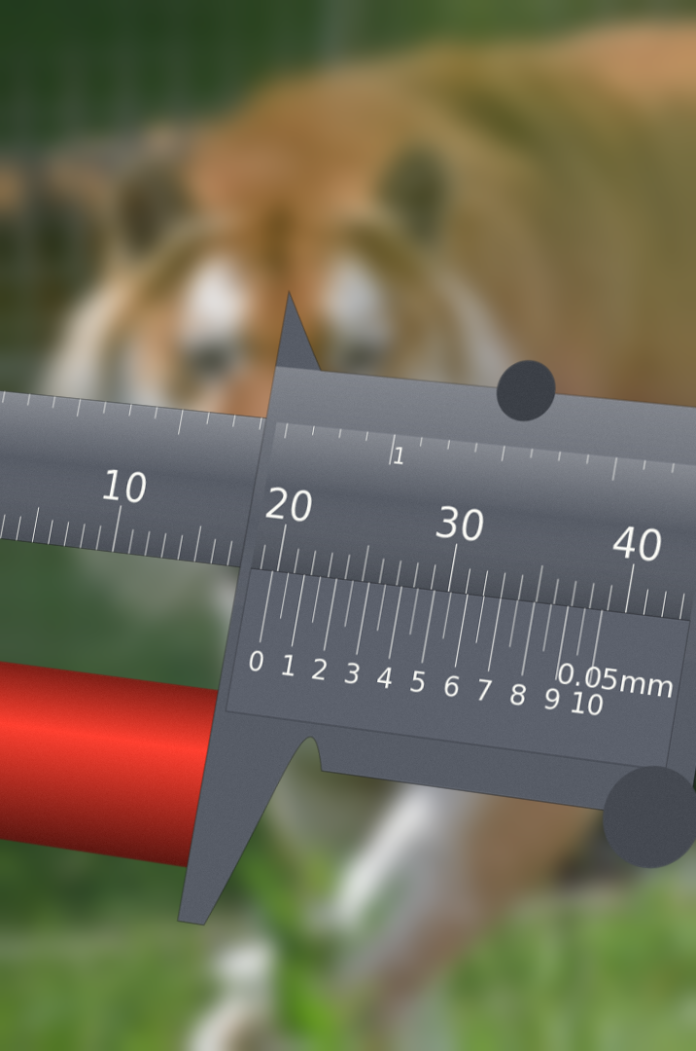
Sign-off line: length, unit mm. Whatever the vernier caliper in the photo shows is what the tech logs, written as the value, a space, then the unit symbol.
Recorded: 19.7 mm
